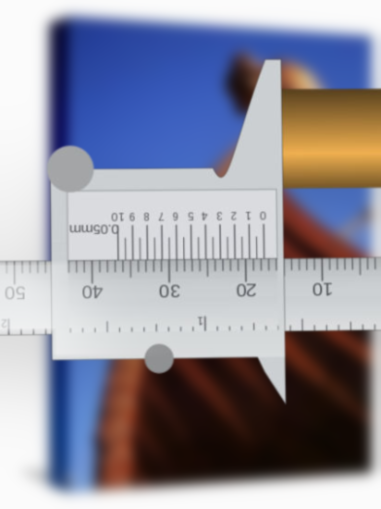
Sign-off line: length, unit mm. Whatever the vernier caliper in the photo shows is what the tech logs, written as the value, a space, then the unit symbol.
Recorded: 17.6 mm
